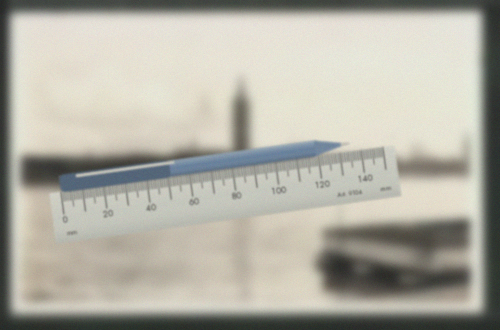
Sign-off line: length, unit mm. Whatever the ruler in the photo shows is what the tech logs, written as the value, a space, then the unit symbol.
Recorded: 135 mm
